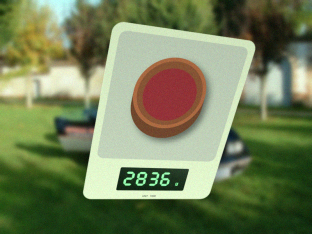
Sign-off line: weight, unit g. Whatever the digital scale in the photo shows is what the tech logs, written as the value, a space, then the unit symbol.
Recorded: 2836 g
